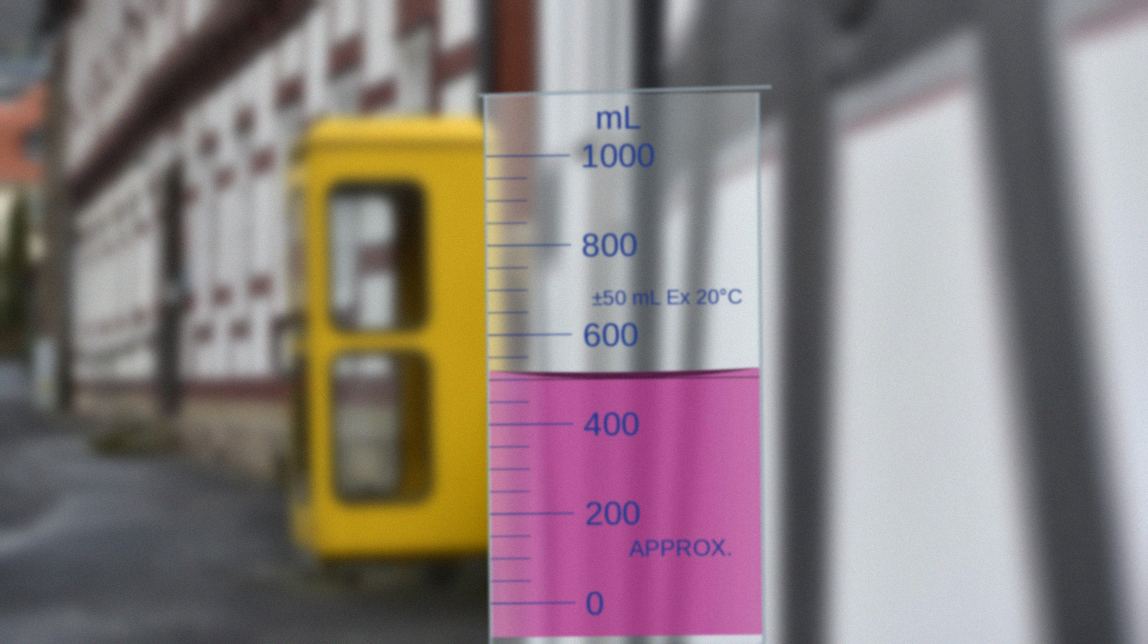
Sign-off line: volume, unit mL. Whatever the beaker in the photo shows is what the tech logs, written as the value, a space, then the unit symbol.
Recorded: 500 mL
